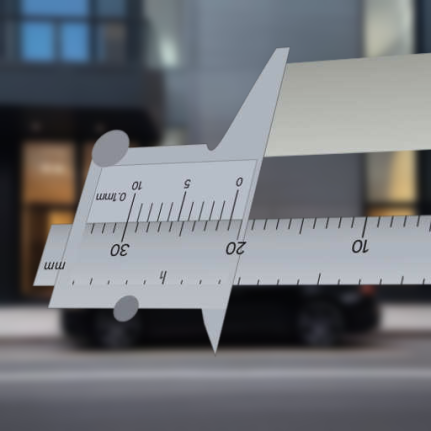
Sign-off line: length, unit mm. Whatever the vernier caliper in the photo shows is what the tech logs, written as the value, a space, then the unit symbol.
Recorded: 21.0 mm
